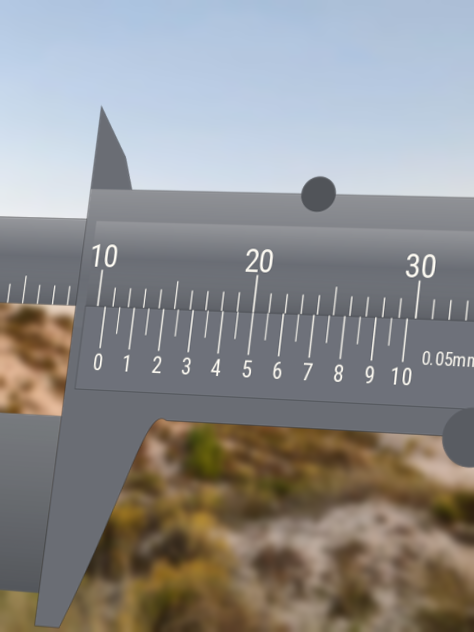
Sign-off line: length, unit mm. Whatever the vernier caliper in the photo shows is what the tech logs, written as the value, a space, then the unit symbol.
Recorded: 10.5 mm
